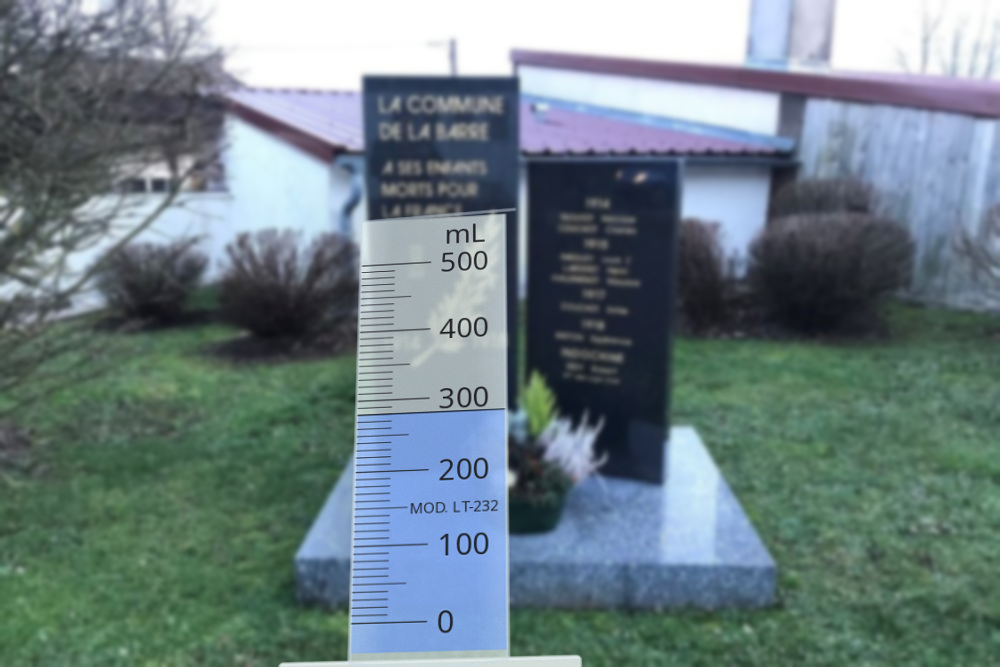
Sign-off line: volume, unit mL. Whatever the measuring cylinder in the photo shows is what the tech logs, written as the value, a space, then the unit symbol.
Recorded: 280 mL
